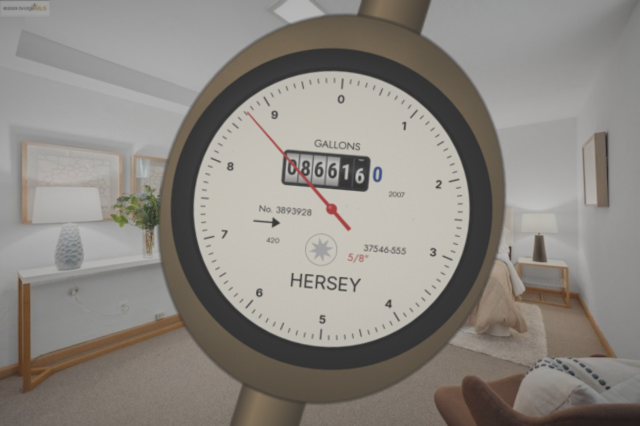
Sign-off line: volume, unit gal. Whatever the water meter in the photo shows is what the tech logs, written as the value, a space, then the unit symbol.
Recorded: 866158.7 gal
